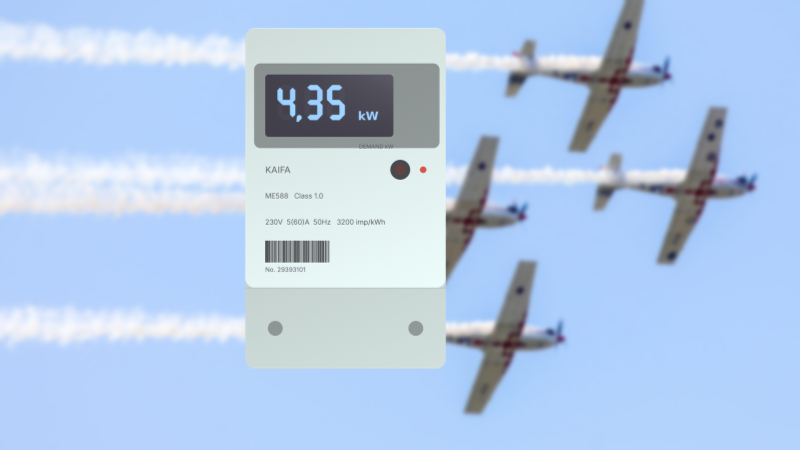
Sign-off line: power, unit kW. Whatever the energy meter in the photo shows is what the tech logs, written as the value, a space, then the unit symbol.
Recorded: 4.35 kW
